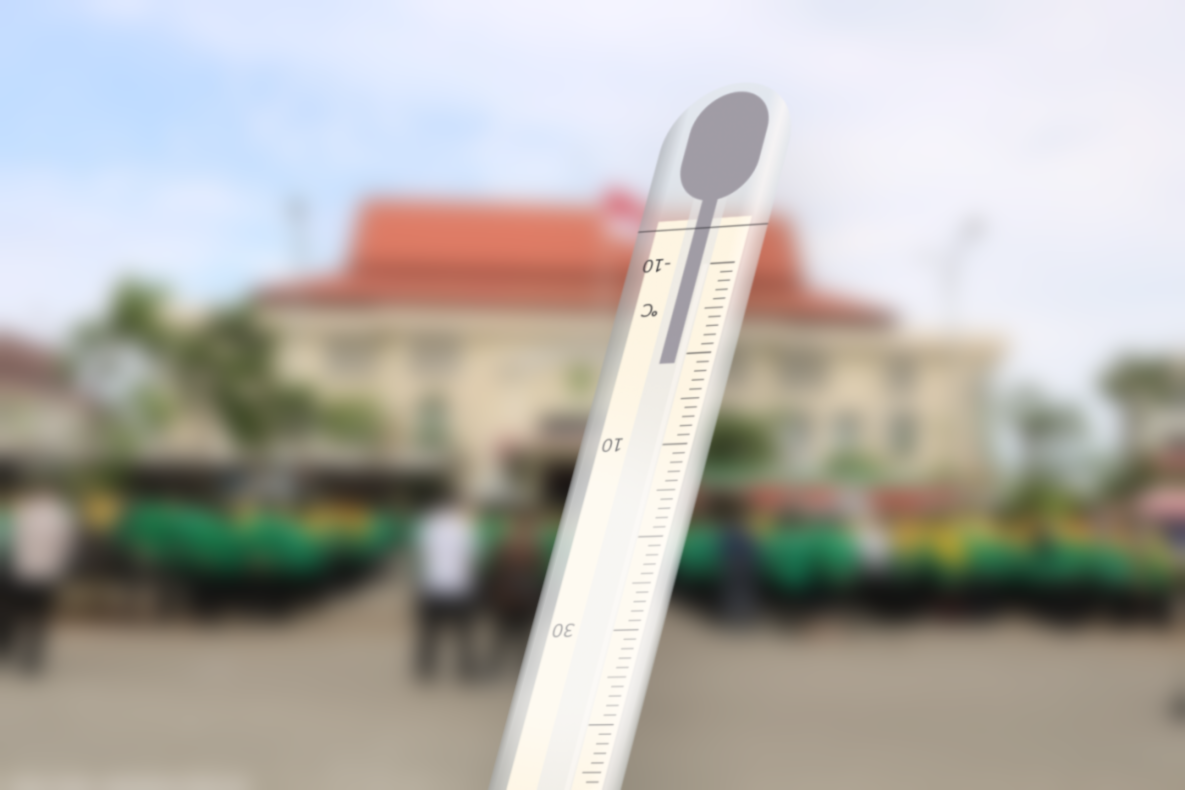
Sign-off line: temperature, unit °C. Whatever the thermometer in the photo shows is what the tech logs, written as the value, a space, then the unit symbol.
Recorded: 1 °C
